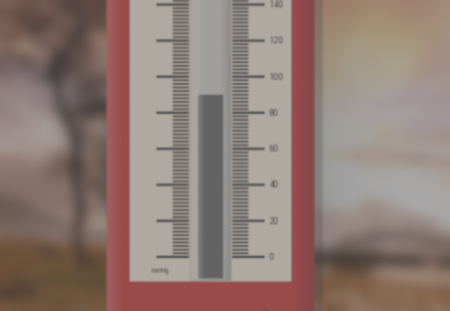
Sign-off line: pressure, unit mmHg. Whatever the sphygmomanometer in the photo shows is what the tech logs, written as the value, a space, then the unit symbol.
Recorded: 90 mmHg
